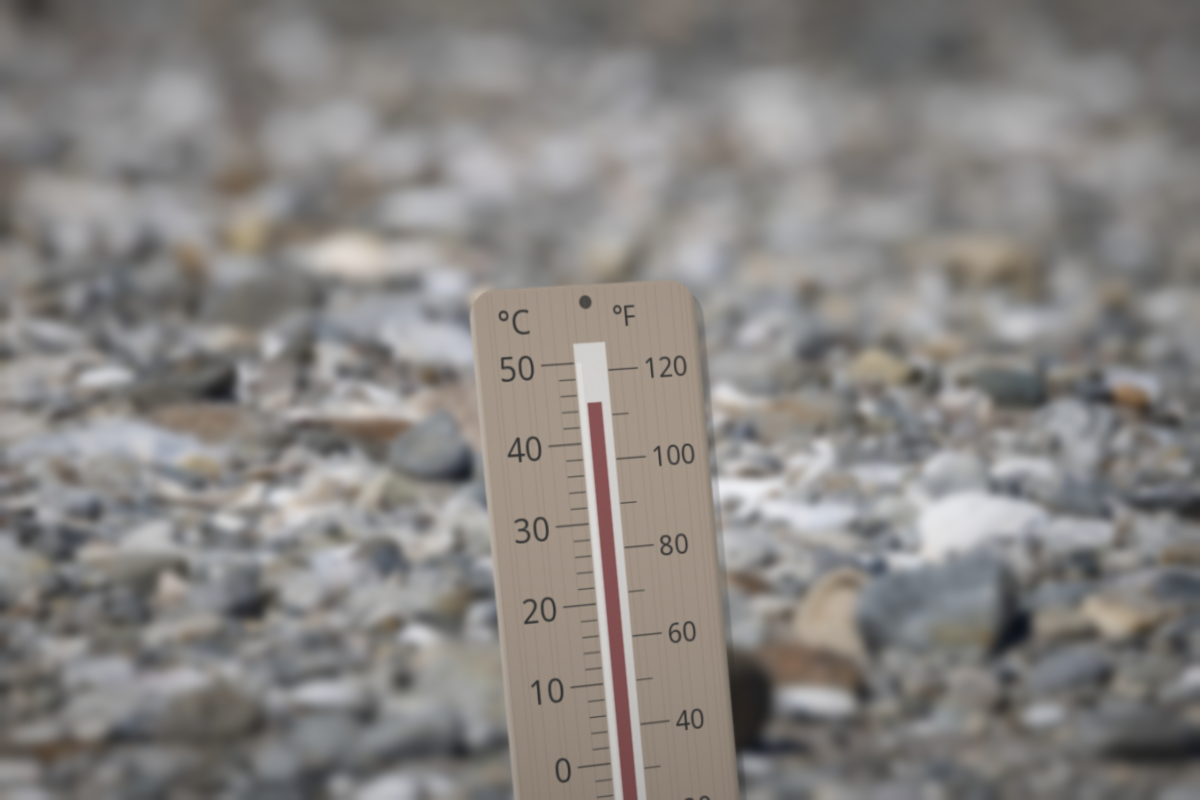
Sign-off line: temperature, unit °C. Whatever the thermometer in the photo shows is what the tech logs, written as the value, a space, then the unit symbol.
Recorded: 45 °C
